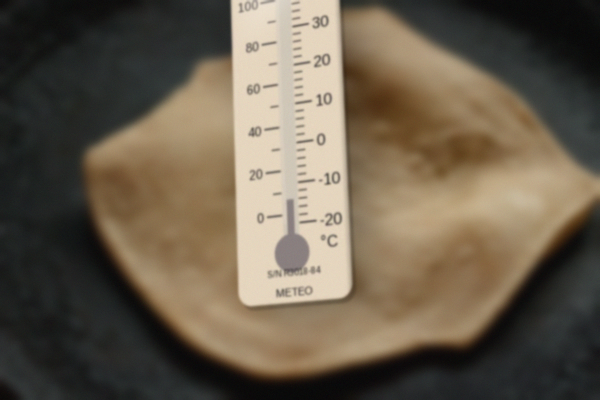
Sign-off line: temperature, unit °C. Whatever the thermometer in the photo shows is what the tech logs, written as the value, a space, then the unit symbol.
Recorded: -14 °C
